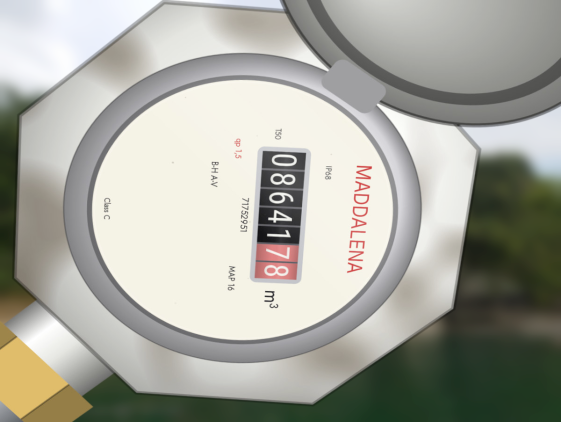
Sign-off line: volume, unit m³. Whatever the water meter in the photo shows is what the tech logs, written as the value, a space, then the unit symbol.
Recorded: 8641.78 m³
